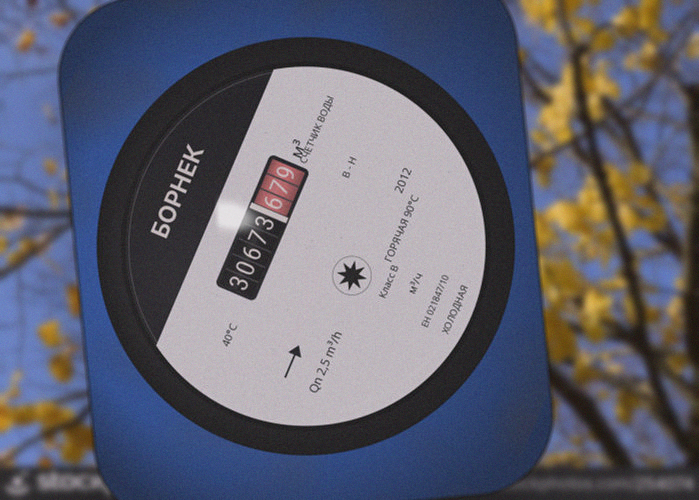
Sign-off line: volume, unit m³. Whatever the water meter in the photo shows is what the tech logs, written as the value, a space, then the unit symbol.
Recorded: 30673.679 m³
